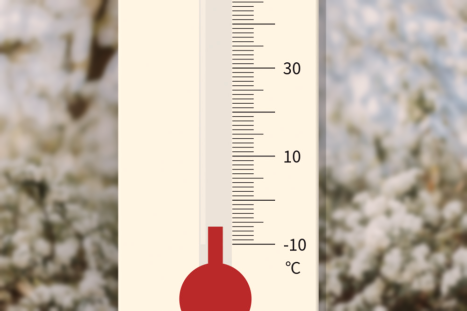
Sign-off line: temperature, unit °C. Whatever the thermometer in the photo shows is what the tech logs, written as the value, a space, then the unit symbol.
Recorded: -6 °C
